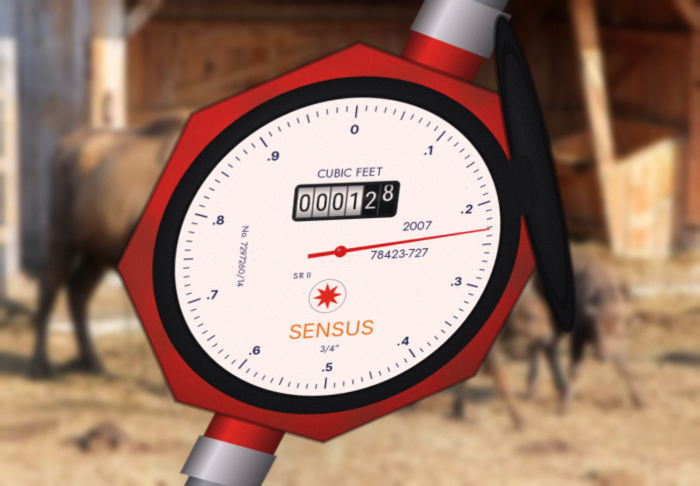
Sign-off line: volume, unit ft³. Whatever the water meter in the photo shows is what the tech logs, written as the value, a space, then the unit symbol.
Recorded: 128.23 ft³
